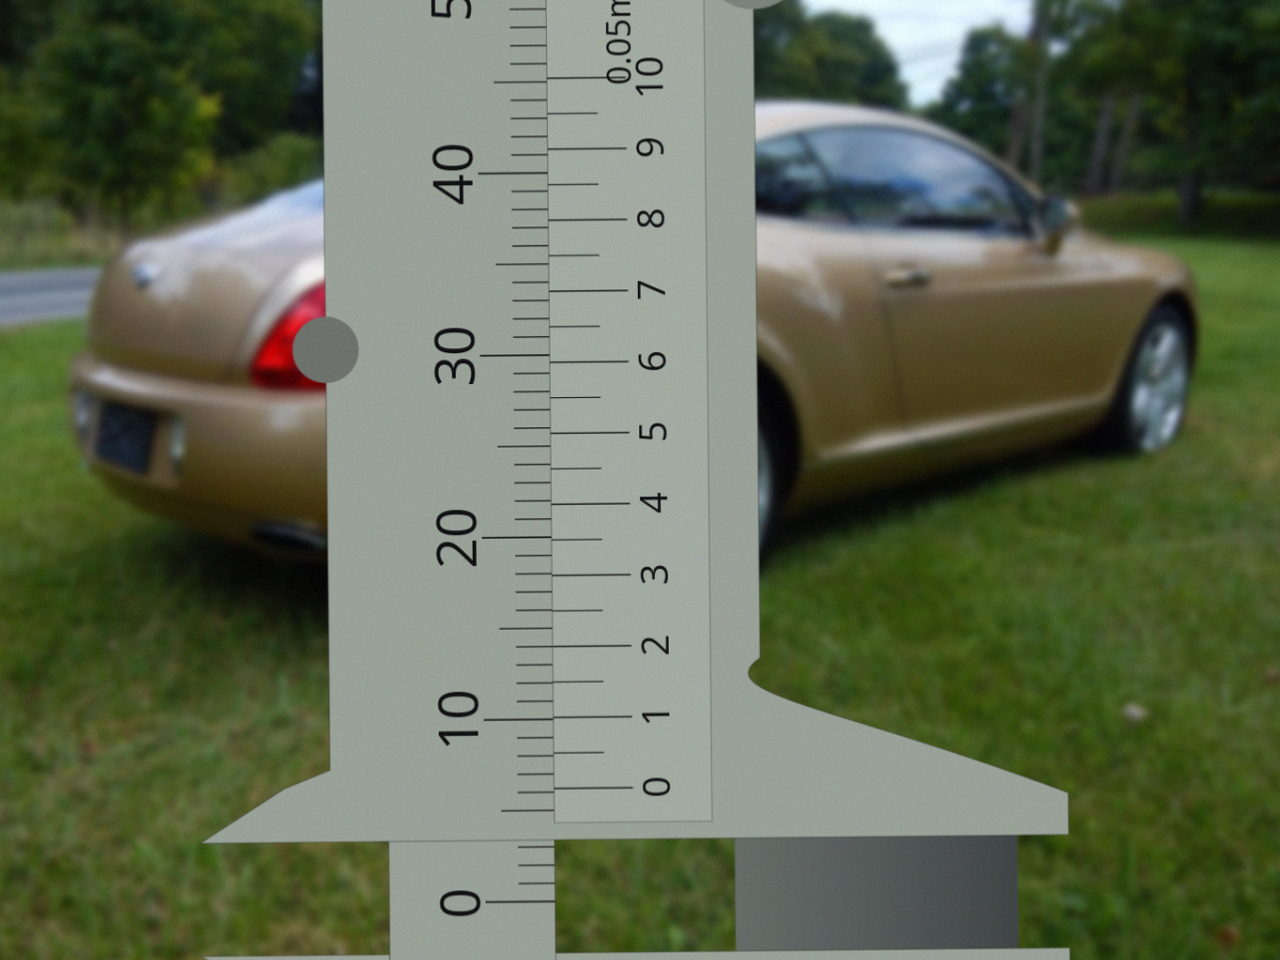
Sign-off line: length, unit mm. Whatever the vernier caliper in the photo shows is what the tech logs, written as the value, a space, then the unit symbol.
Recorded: 6.2 mm
